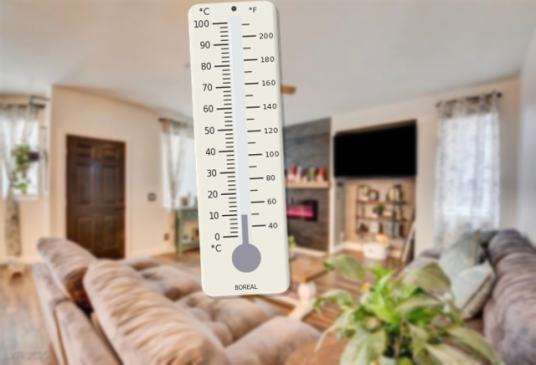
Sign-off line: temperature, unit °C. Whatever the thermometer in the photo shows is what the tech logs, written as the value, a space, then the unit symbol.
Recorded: 10 °C
